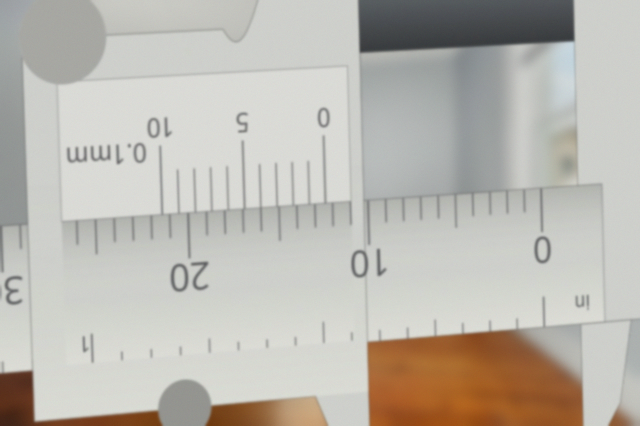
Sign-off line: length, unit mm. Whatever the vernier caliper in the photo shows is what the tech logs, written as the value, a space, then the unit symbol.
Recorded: 12.4 mm
